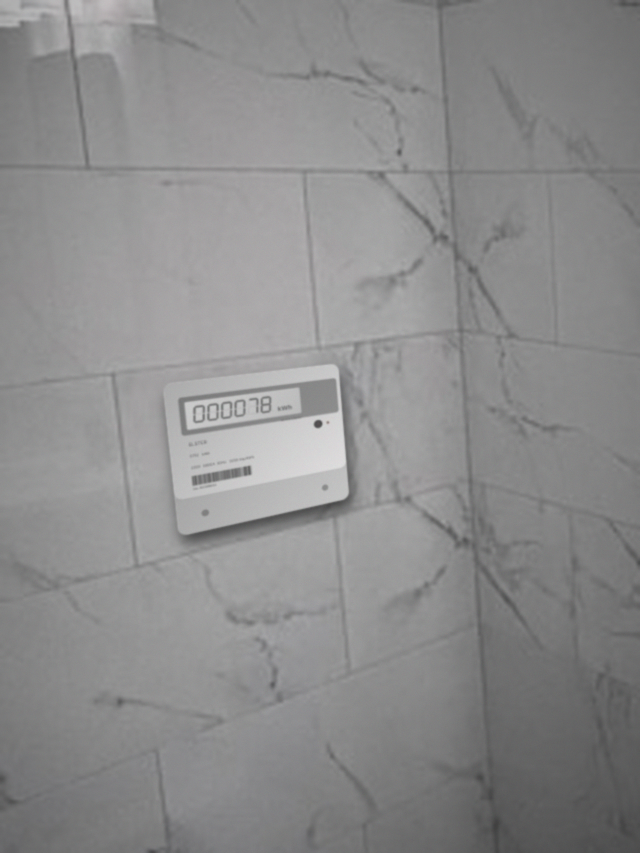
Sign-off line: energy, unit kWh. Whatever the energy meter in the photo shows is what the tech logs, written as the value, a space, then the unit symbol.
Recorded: 78 kWh
